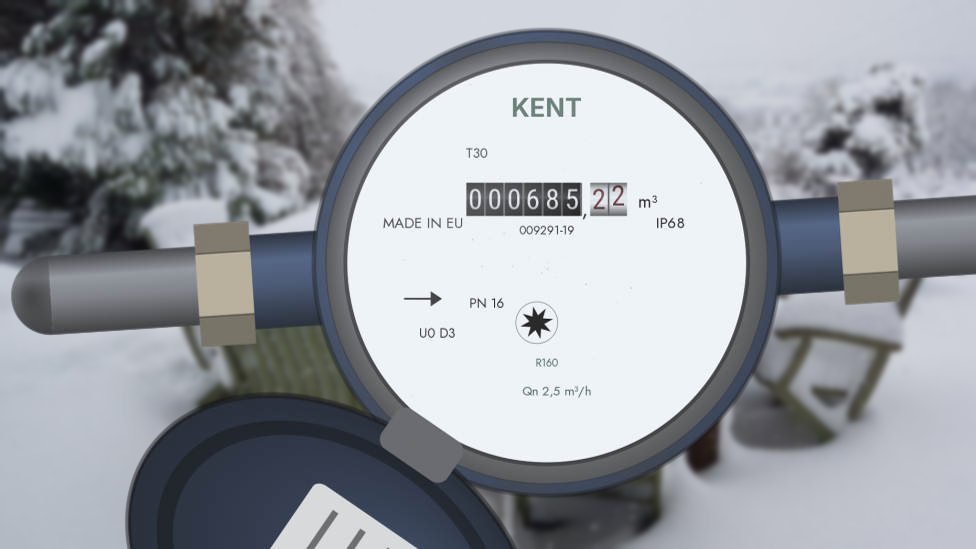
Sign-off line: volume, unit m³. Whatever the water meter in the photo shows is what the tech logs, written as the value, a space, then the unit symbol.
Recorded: 685.22 m³
